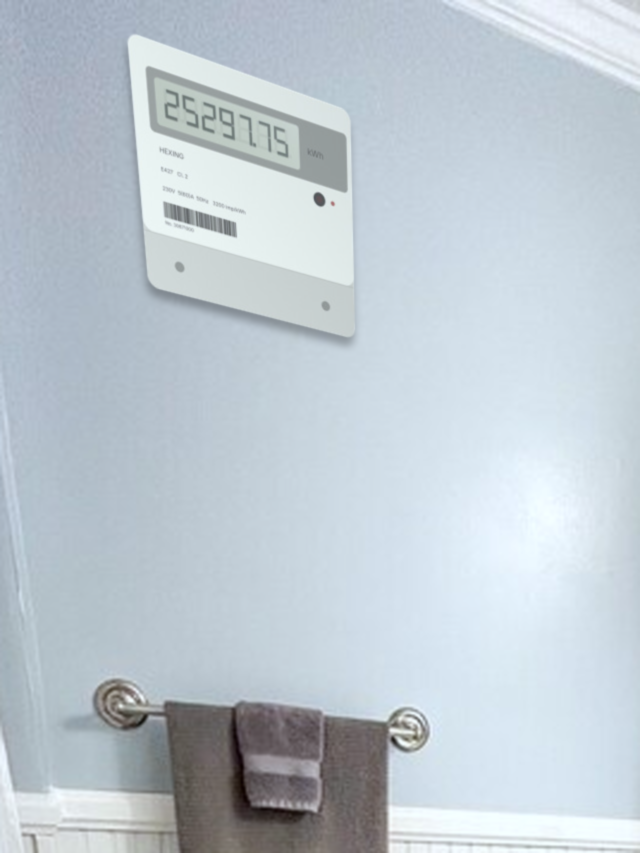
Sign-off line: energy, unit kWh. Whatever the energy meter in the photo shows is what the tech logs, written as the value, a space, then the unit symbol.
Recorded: 25297.75 kWh
